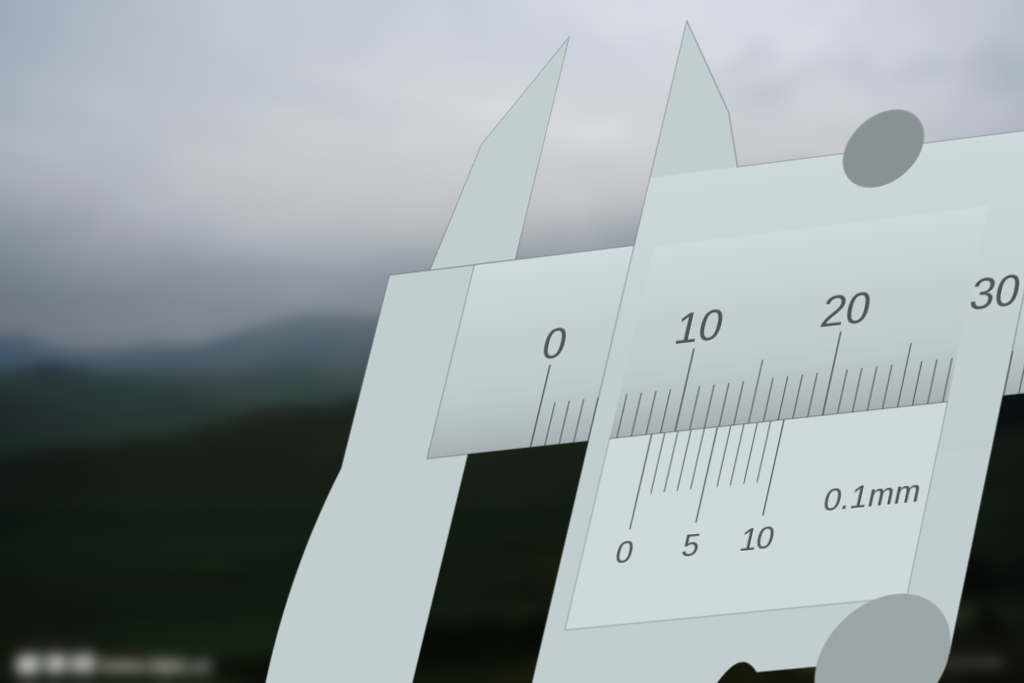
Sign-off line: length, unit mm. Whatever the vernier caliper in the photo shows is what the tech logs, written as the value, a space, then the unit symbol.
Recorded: 8.4 mm
